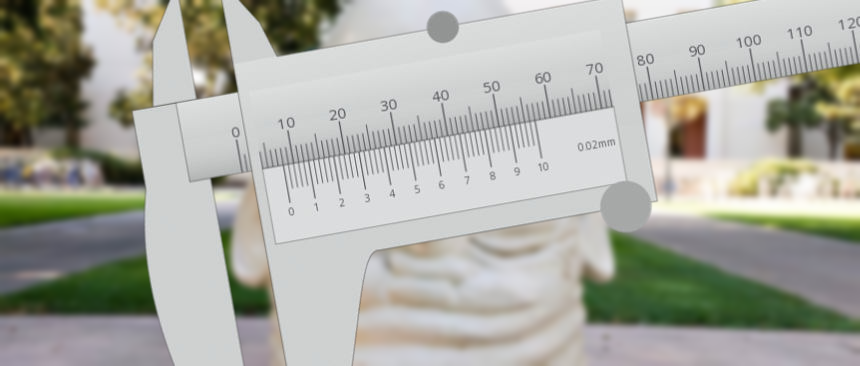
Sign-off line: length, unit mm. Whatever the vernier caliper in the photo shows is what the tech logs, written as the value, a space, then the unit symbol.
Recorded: 8.0 mm
